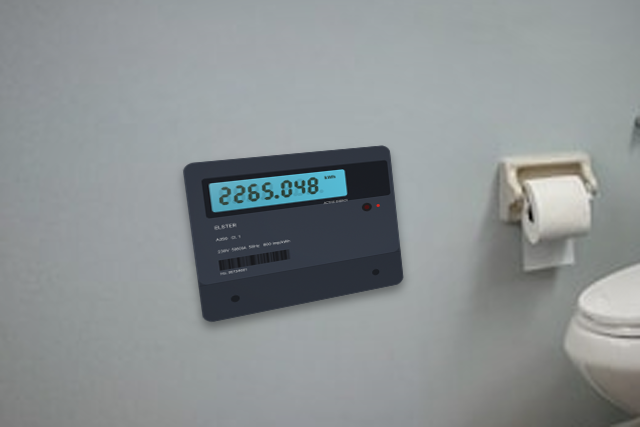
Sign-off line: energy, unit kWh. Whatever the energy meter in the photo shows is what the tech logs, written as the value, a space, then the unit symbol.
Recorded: 2265.048 kWh
